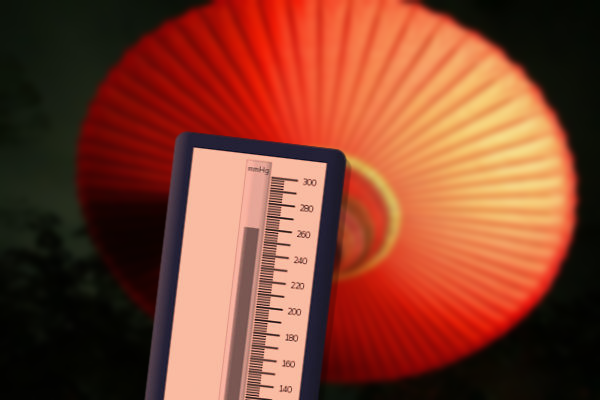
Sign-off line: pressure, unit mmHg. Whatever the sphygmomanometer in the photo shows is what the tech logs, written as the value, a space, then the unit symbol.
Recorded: 260 mmHg
